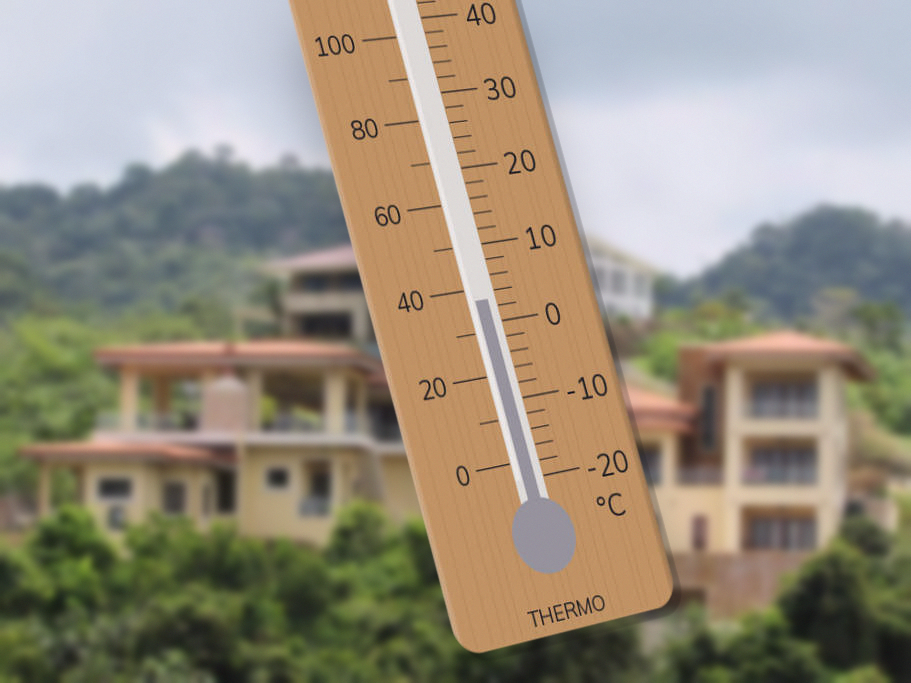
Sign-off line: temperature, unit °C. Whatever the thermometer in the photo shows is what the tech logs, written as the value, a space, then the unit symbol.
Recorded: 3 °C
